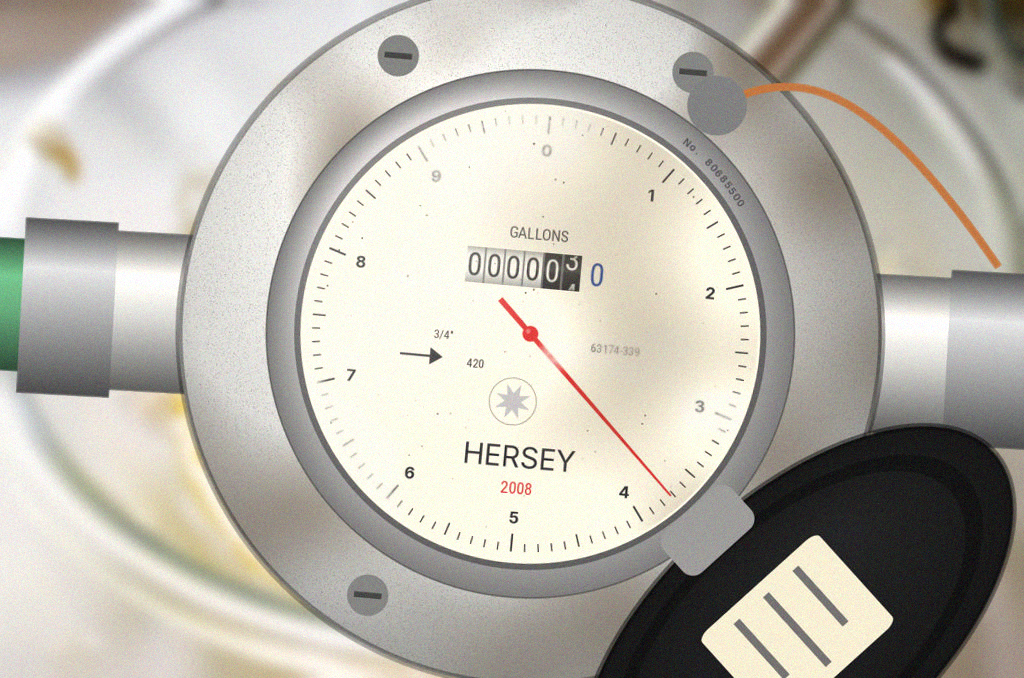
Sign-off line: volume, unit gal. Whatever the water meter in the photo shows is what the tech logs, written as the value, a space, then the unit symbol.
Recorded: 33.7 gal
